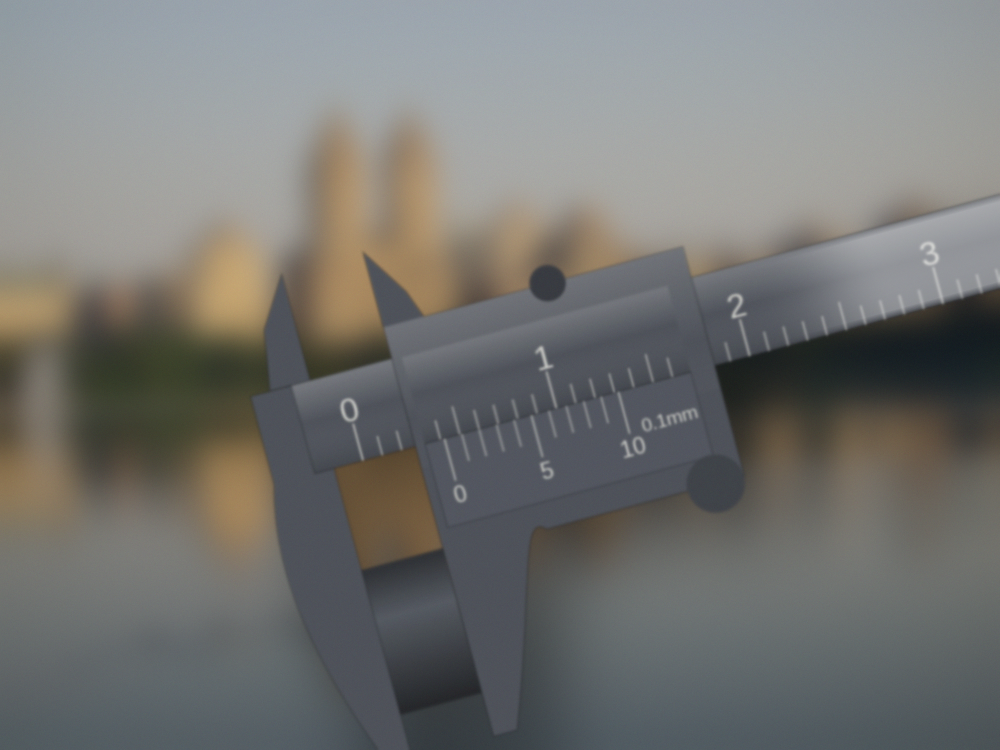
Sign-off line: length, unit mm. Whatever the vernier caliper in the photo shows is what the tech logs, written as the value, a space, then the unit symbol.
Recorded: 4.2 mm
